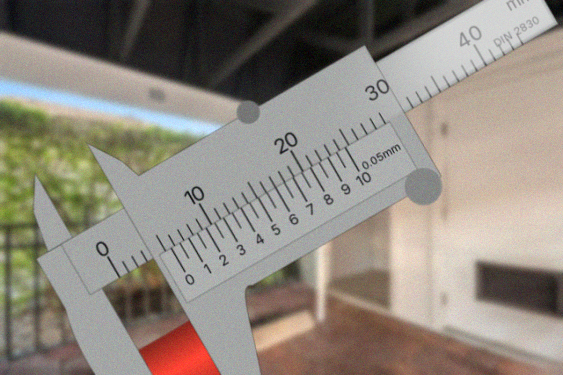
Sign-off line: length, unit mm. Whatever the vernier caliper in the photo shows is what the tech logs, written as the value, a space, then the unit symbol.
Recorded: 5.6 mm
